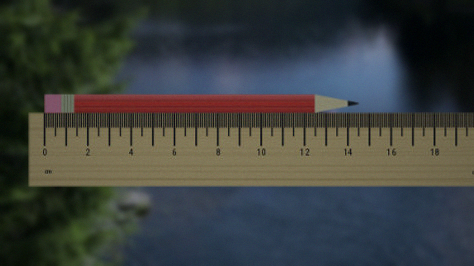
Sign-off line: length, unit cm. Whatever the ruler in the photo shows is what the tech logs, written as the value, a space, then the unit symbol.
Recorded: 14.5 cm
